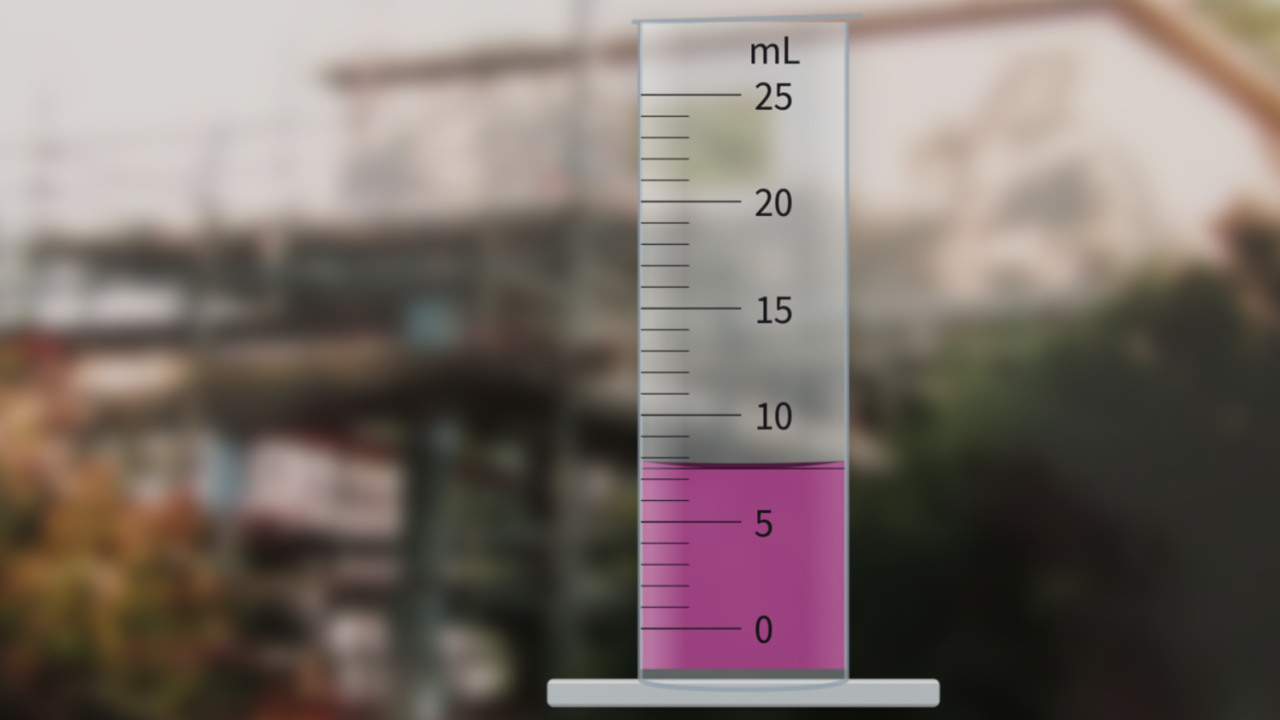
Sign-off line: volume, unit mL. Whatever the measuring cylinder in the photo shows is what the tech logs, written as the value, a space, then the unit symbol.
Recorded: 7.5 mL
